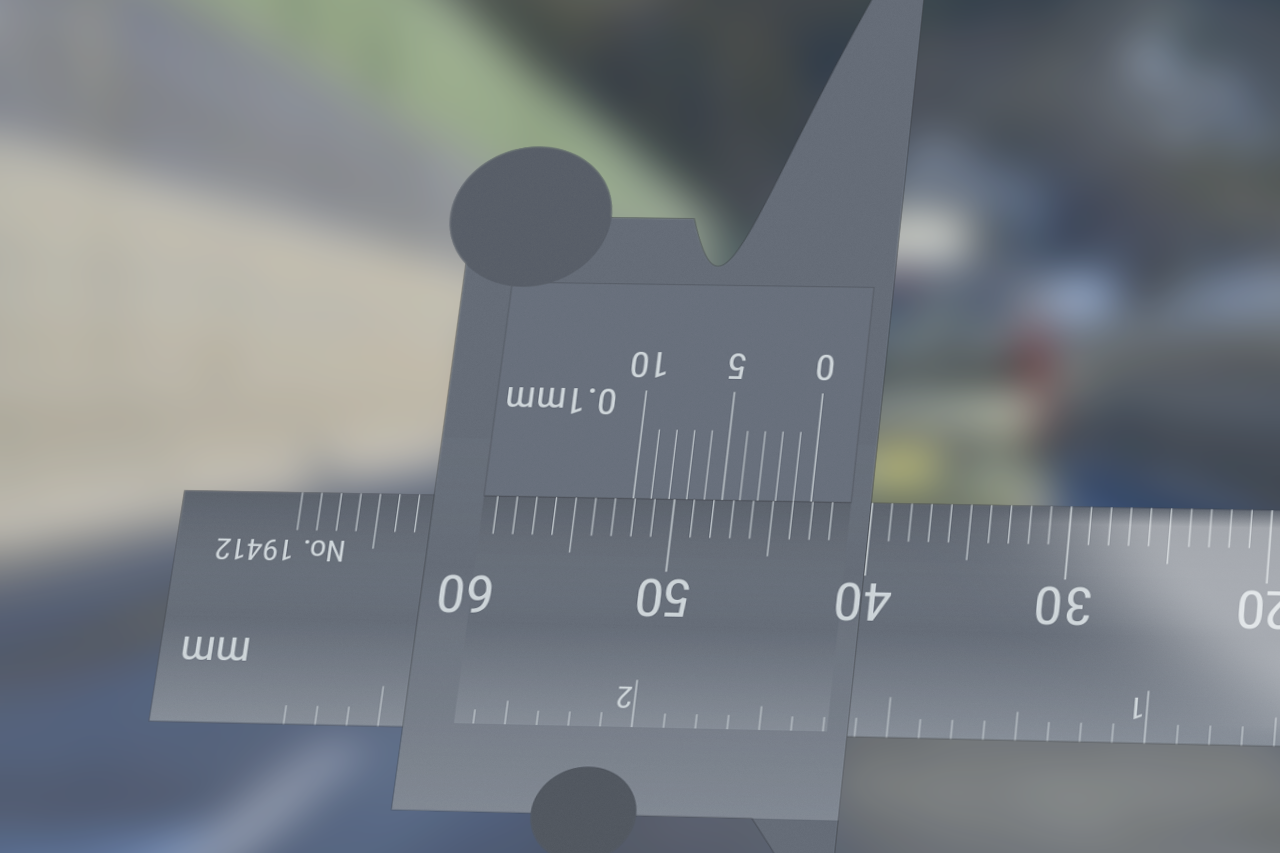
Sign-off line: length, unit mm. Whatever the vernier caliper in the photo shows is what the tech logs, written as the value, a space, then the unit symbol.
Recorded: 43.1 mm
